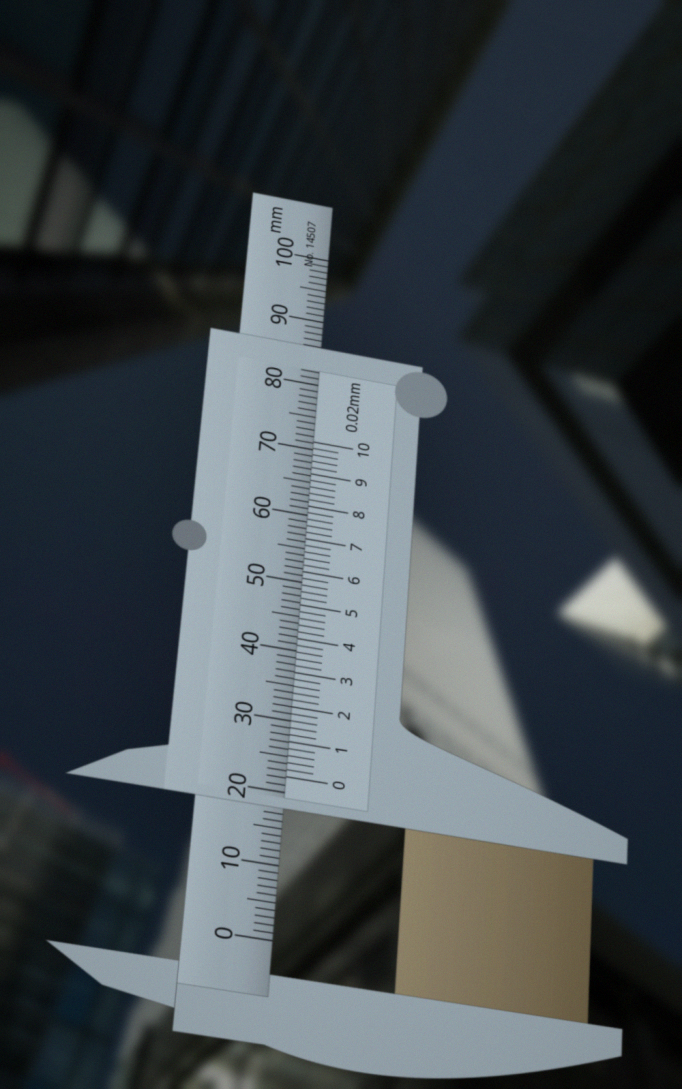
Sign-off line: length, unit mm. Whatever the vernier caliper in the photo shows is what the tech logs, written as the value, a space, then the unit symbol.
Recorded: 22.2 mm
